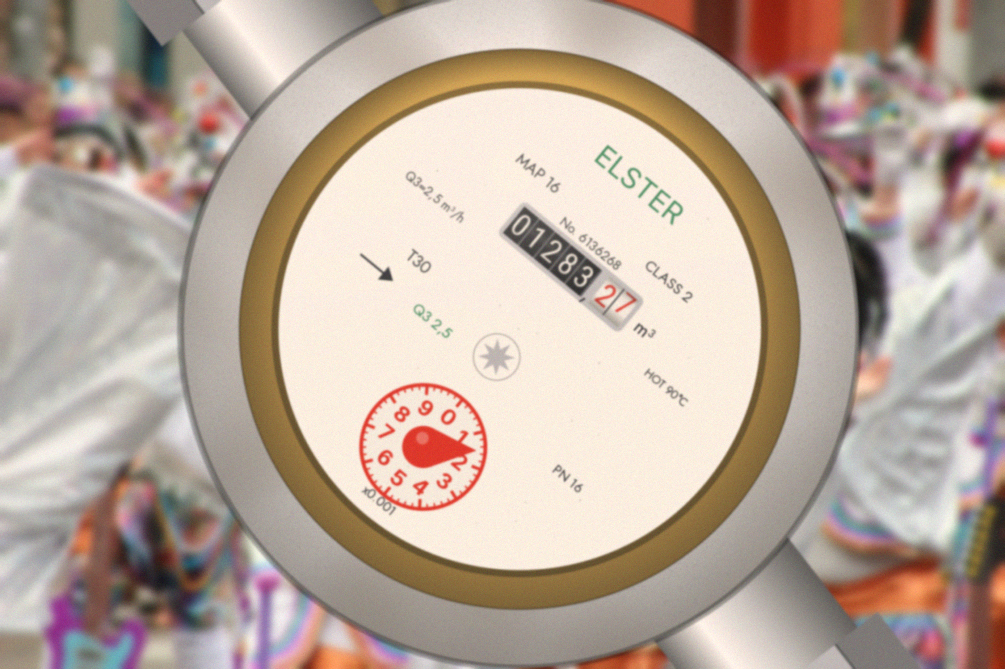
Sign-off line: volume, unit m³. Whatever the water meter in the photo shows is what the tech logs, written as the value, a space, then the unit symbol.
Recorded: 1283.271 m³
